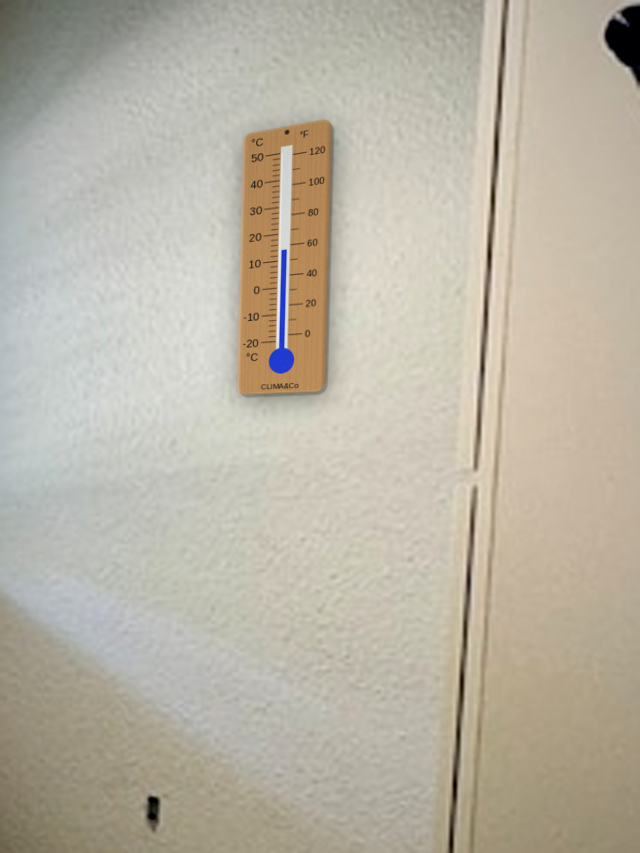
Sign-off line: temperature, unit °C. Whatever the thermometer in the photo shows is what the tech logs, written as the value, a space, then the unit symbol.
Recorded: 14 °C
